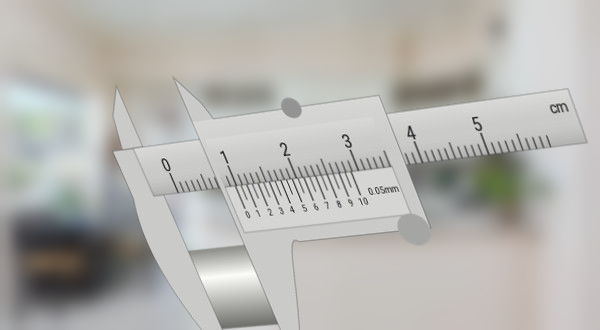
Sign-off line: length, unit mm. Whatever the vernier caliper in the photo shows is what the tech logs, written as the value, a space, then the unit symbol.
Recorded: 9.8 mm
